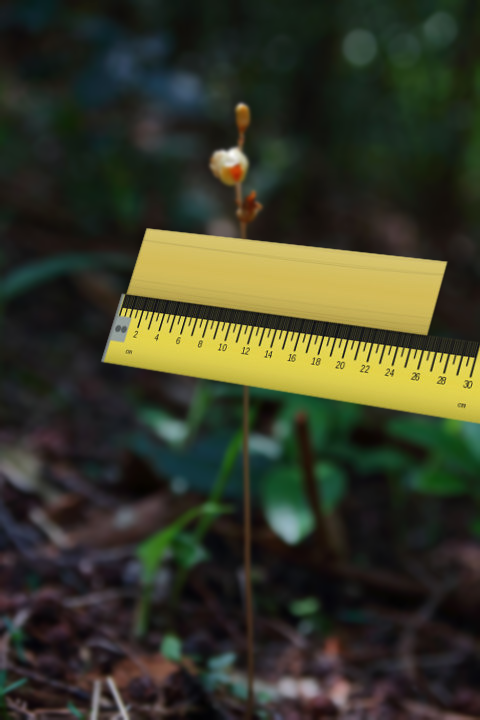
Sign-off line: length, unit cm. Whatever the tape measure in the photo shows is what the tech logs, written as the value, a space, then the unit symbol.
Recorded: 26 cm
